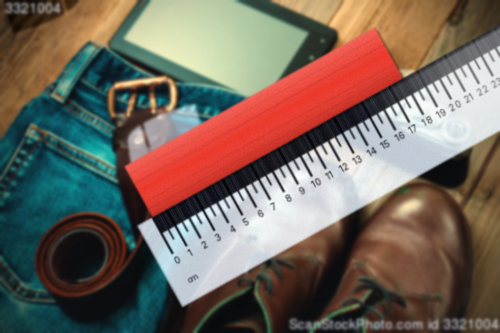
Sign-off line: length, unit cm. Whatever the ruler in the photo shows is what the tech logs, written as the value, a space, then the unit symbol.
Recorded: 18 cm
